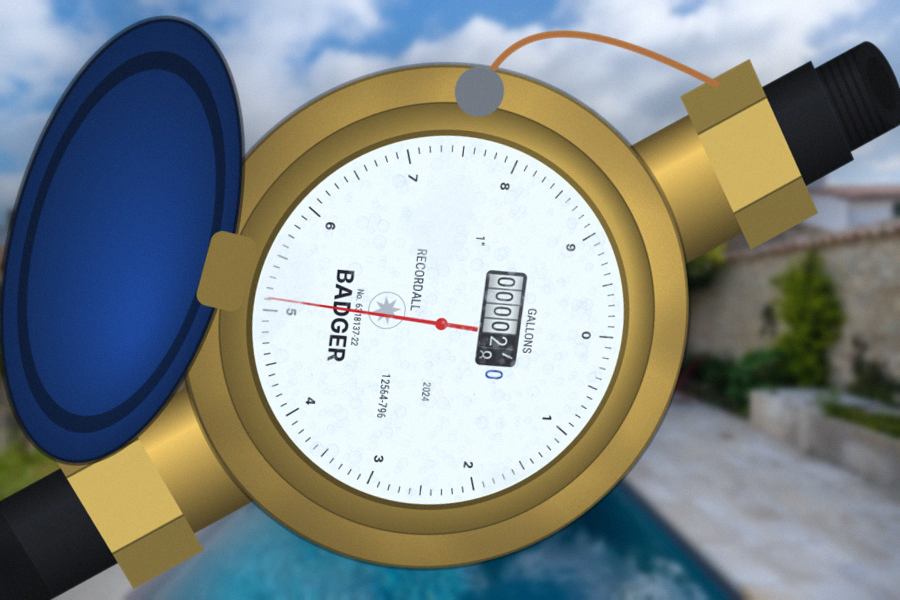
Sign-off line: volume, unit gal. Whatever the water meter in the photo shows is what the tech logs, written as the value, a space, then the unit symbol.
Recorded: 275.1 gal
